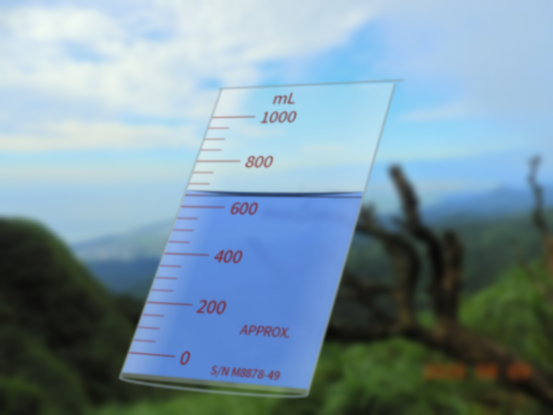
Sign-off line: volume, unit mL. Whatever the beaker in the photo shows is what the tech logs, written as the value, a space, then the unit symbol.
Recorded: 650 mL
